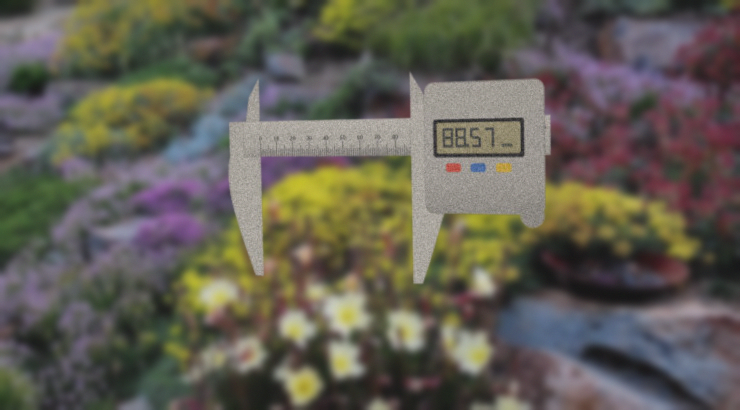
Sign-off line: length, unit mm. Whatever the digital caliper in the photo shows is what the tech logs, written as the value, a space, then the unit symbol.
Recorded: 88.57 mm
